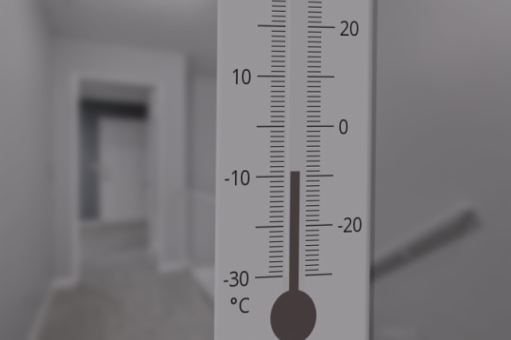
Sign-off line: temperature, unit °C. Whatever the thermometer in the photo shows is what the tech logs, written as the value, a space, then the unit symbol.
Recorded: -9 °C
